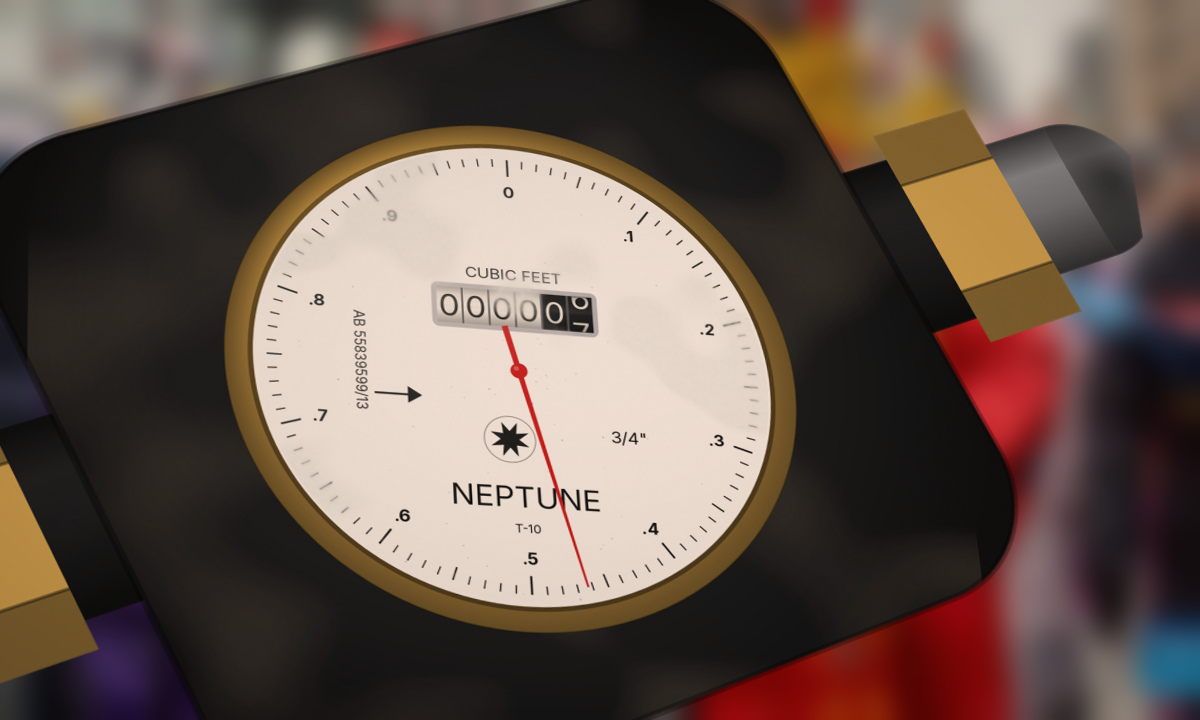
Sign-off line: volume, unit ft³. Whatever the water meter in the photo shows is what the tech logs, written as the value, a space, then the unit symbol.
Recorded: 6.46 ft³
